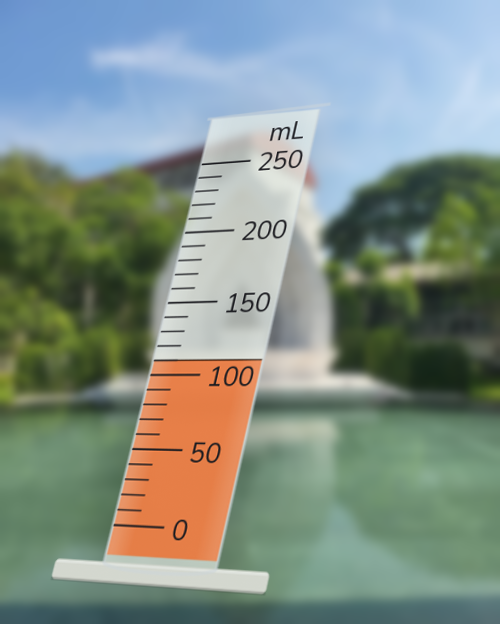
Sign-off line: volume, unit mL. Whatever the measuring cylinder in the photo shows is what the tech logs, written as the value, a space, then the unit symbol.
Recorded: 110 mL
